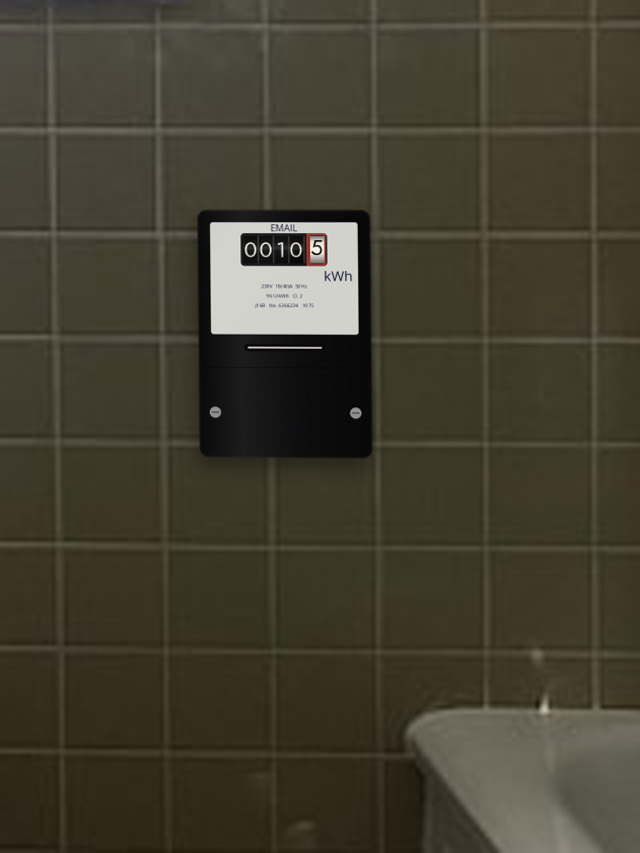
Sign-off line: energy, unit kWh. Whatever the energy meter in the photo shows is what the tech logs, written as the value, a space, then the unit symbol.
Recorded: 10.5 kWh
